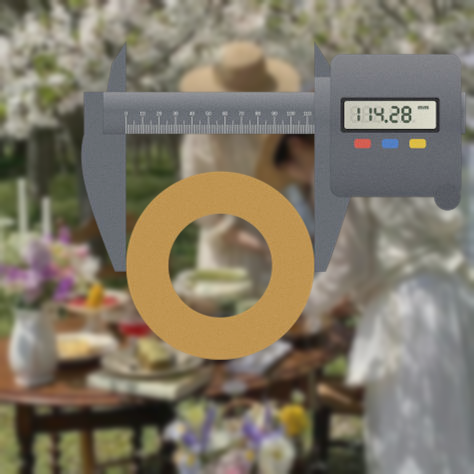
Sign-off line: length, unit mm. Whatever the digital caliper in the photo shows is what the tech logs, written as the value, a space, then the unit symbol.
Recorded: 114.28 mm
